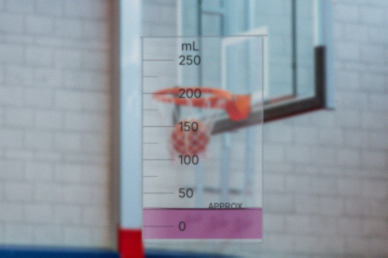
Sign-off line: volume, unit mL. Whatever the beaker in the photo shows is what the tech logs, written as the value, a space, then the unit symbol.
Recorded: 25 mL
